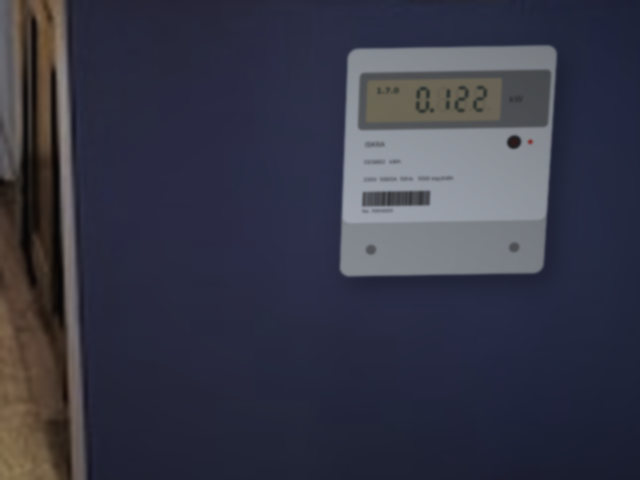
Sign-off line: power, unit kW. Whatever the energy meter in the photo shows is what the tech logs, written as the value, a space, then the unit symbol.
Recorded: 0.122 kW
